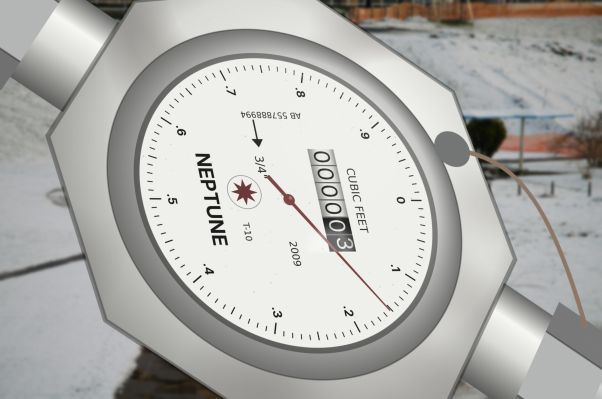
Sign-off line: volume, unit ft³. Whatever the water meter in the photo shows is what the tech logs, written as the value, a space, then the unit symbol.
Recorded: 3.15 ft³
